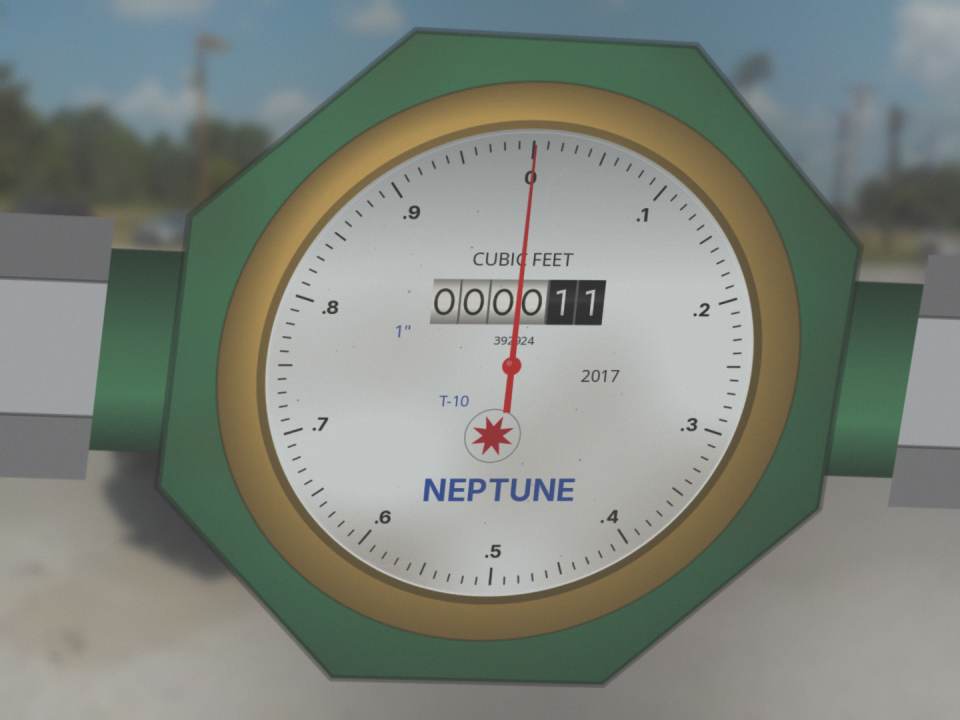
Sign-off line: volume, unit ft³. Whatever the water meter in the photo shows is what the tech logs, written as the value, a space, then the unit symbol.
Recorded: 11.00 ft³
